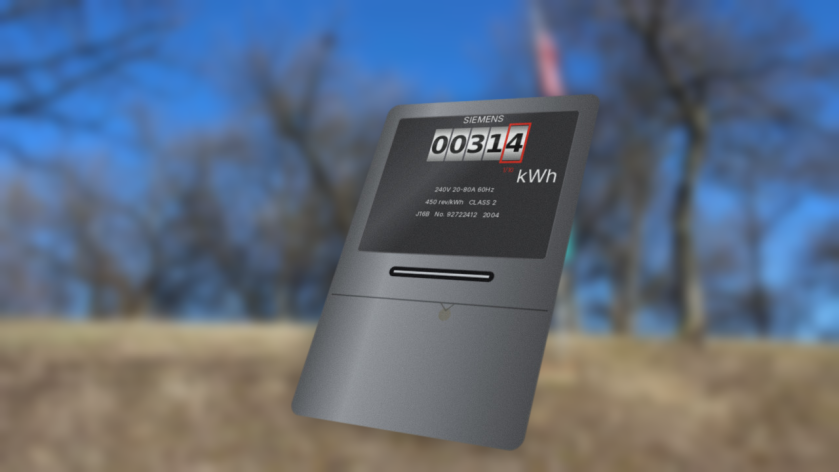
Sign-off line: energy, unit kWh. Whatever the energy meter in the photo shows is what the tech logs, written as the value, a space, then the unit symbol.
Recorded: 31.4 kWh
